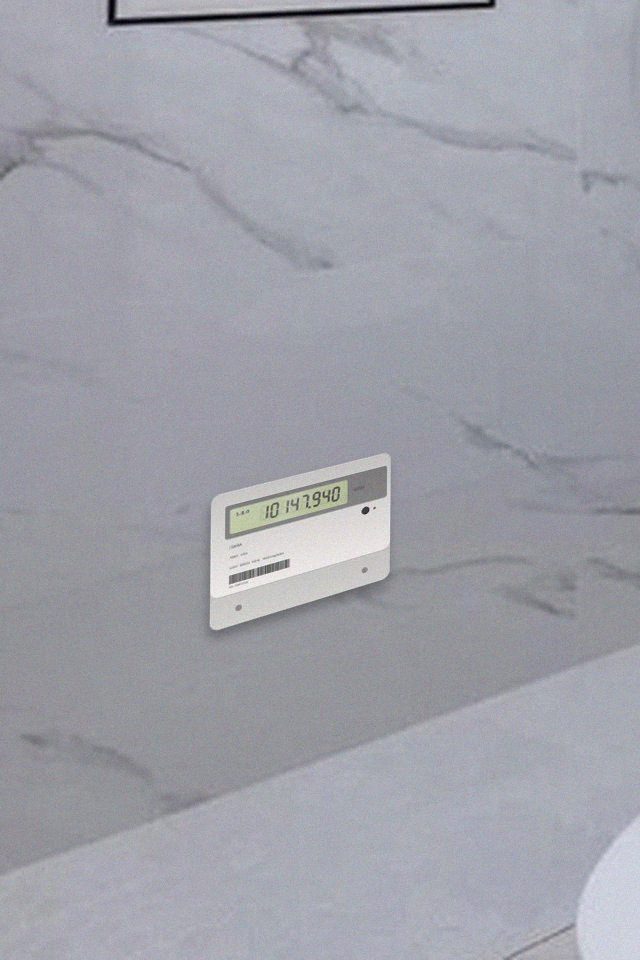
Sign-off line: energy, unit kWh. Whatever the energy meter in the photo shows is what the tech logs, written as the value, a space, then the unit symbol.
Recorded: 10147.940 kWh
